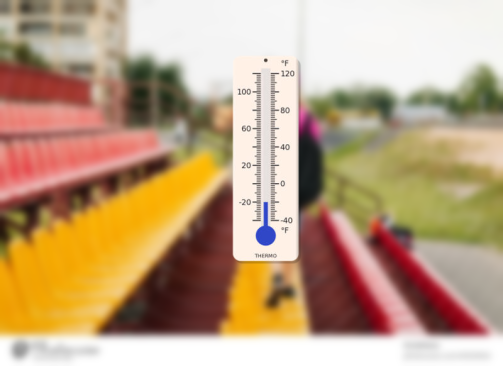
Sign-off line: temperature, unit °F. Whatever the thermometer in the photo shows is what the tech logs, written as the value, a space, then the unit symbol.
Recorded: -20 °F
